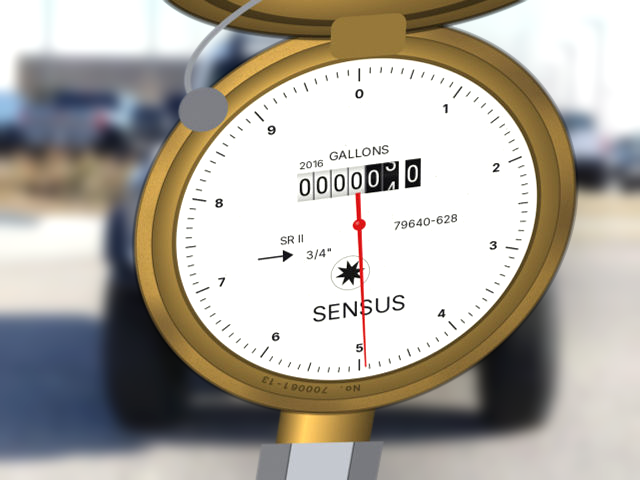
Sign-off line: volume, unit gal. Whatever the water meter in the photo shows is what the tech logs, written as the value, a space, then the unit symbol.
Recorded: 34.9 gal
